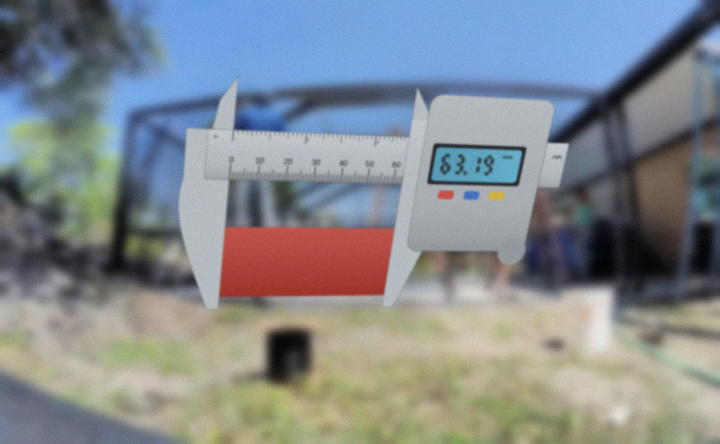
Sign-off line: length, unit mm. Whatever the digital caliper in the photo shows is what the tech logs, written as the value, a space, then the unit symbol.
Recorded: 63.19 mm
